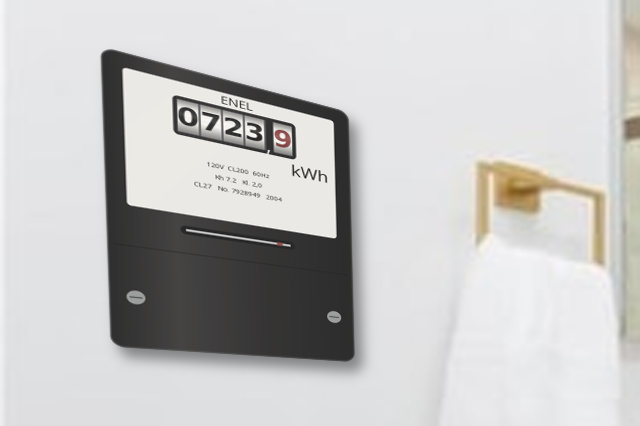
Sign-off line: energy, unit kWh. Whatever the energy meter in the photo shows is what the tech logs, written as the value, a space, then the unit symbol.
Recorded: 723.9 kWh
